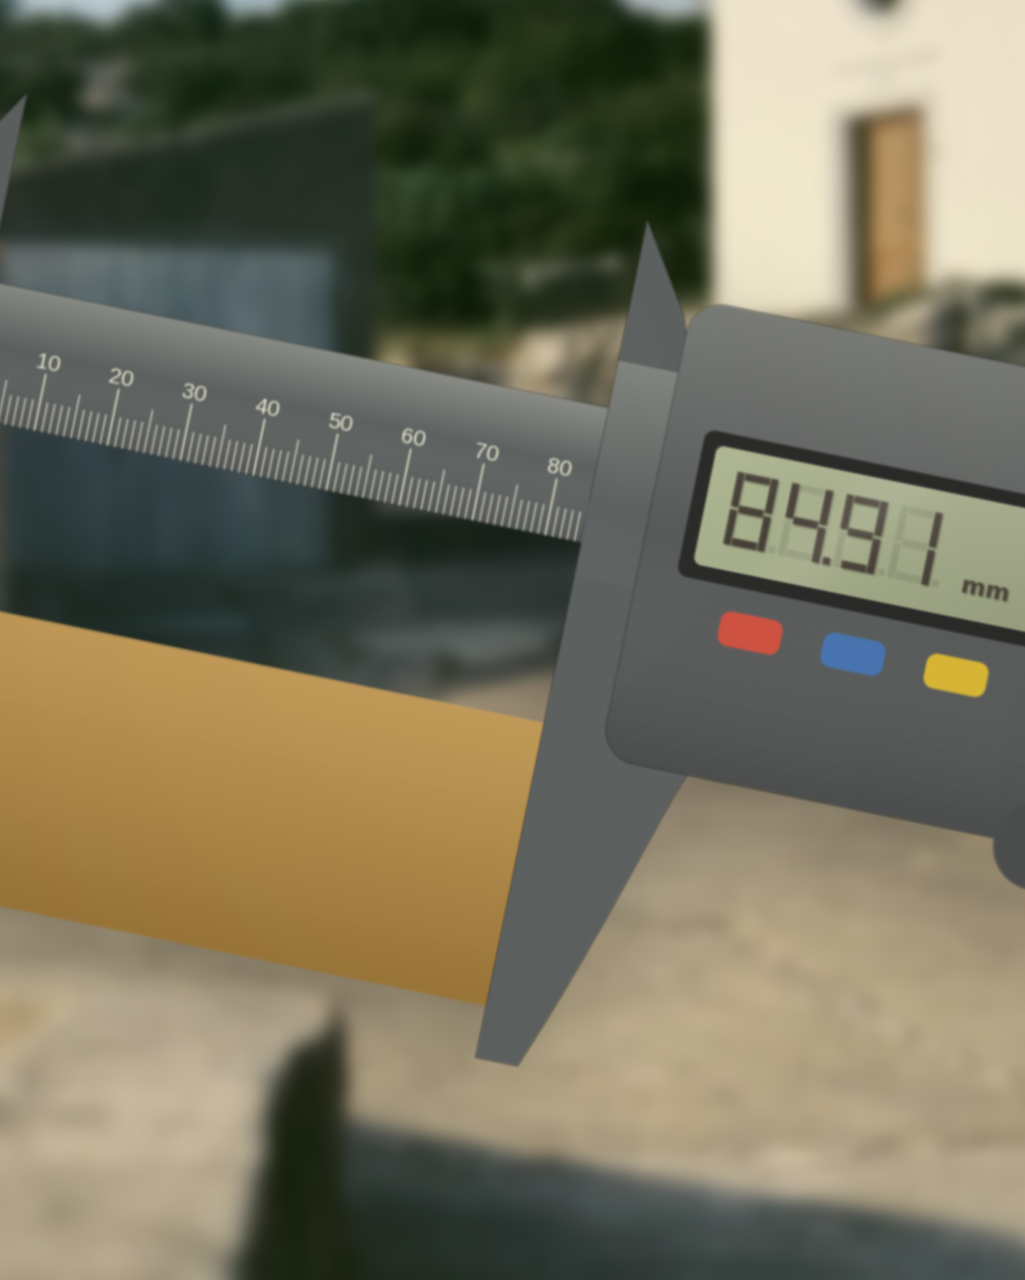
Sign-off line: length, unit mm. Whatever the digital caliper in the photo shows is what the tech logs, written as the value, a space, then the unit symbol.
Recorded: 84.91 mm
